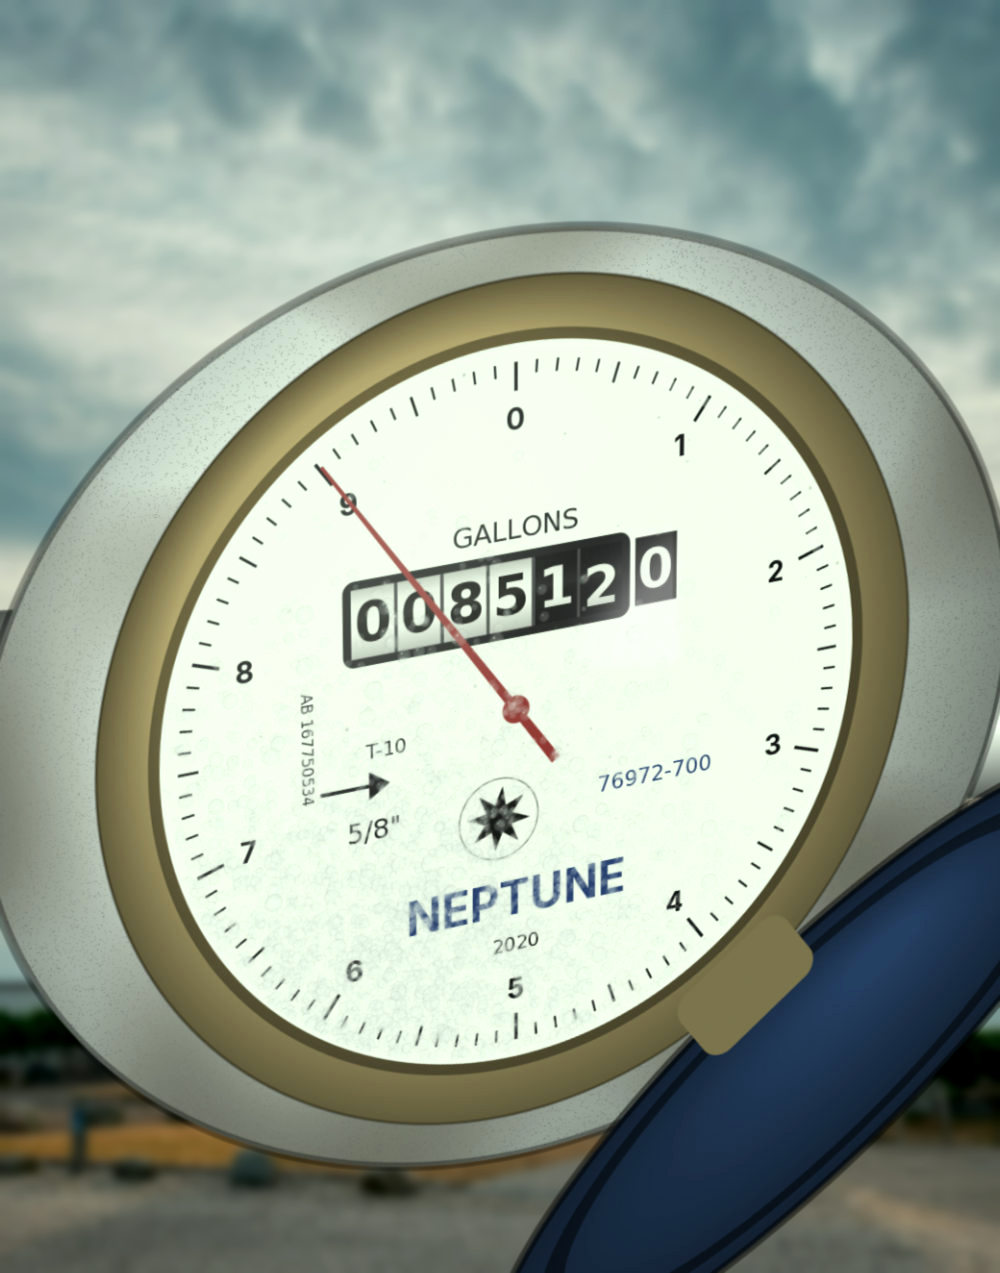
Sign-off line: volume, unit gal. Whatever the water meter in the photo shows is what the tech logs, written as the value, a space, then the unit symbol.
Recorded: 85119.0 gal
